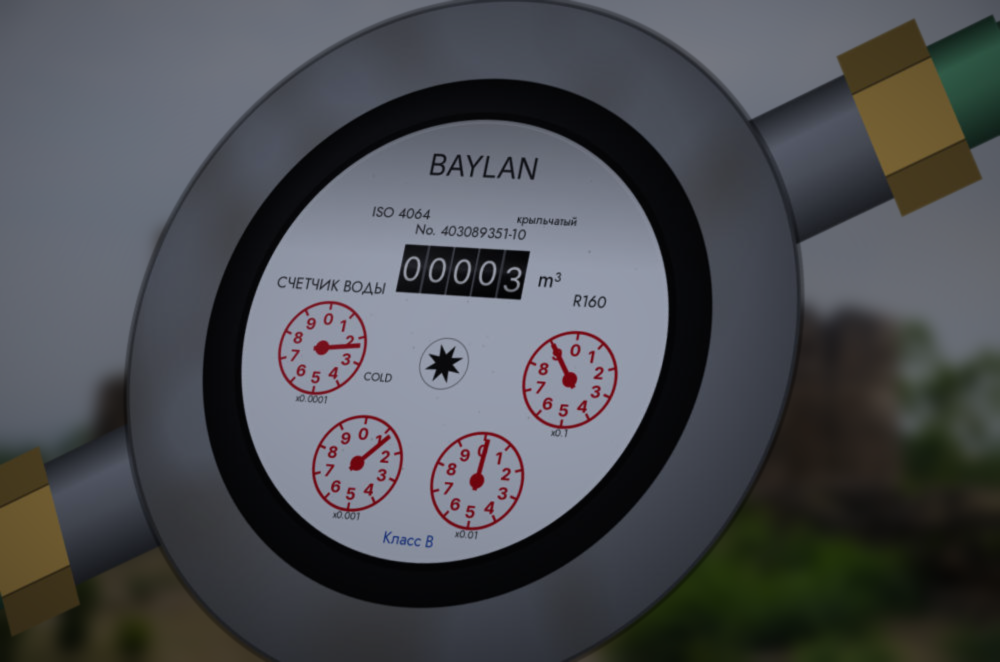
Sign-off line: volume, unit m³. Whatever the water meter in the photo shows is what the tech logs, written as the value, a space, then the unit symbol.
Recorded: 2.9012 m³
